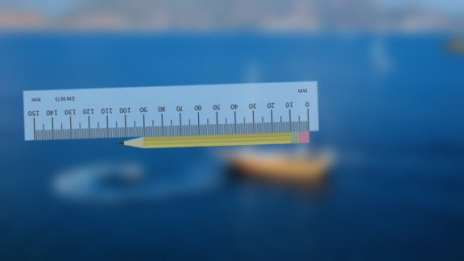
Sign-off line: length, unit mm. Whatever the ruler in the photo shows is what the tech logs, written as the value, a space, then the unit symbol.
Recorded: 105 mm
